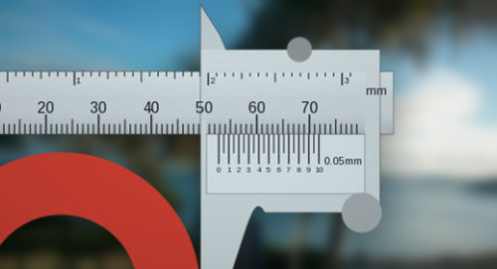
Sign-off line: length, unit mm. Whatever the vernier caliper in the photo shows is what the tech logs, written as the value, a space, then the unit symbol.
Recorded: 52.8 mm
